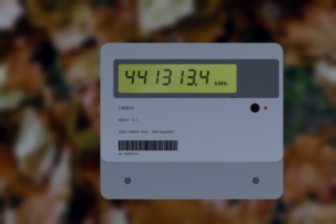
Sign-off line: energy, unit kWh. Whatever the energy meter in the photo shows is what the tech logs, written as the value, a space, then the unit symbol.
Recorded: 441313.4 kWh
